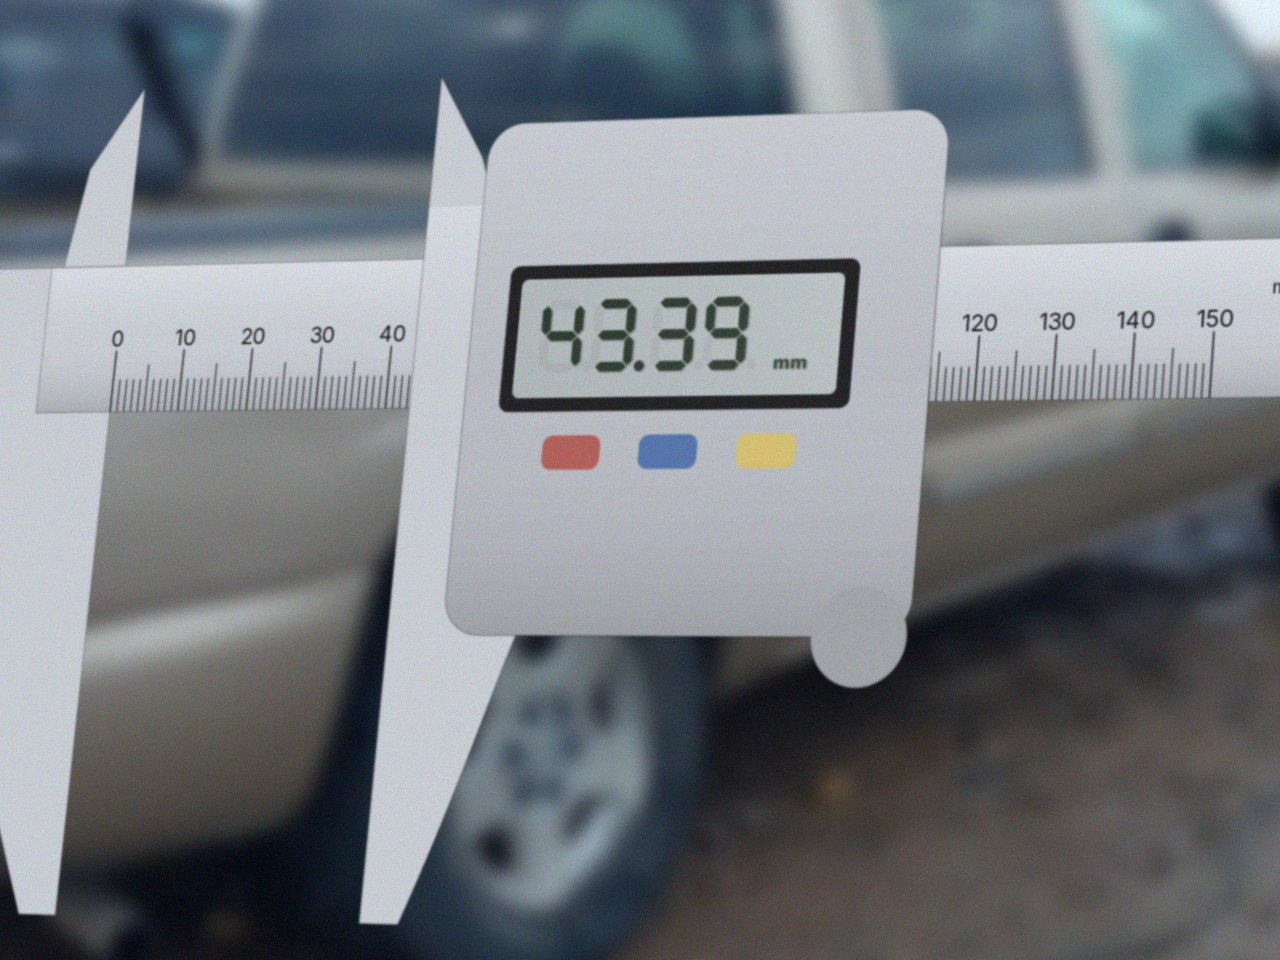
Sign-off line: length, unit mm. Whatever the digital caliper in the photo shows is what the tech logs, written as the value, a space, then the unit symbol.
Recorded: 43.39 mm
